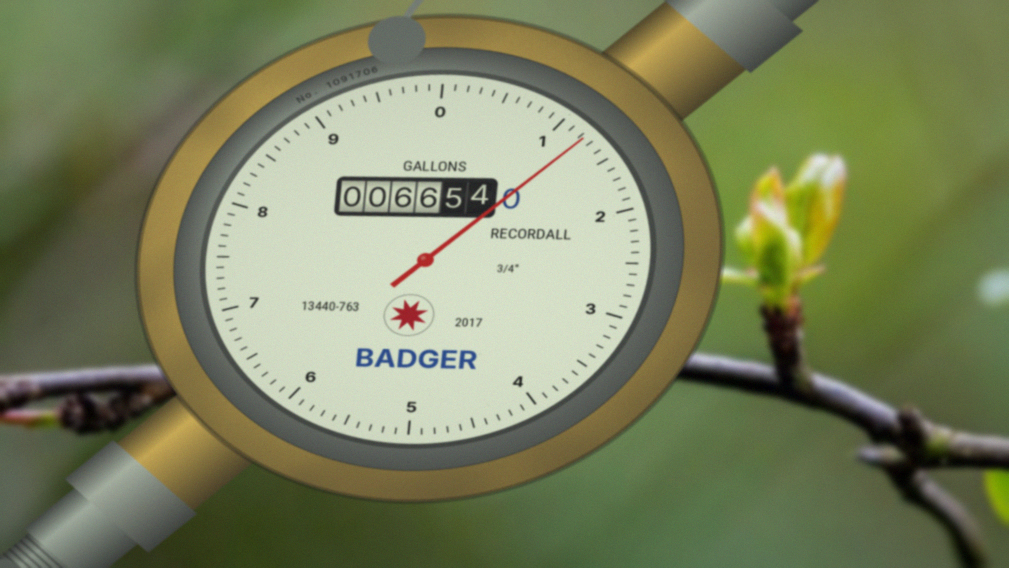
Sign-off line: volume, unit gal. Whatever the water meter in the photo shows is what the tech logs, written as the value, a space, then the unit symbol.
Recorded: 66541.2 gal
